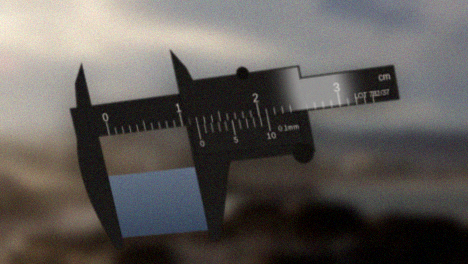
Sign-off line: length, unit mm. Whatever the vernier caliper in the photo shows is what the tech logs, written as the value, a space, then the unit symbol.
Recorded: 12.0 mm
